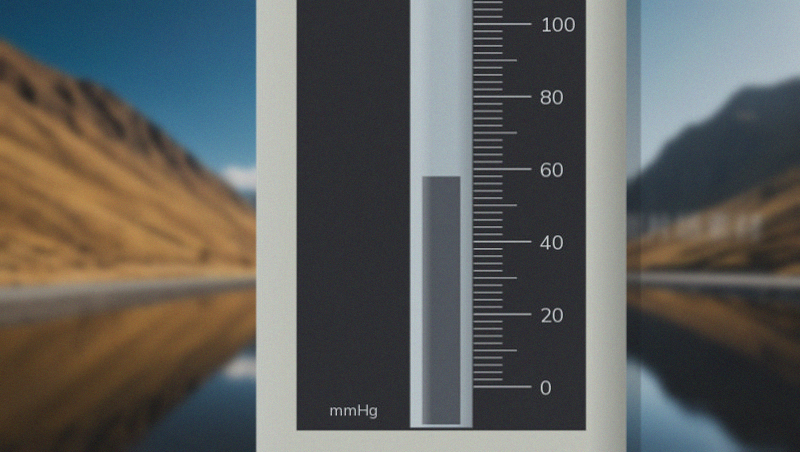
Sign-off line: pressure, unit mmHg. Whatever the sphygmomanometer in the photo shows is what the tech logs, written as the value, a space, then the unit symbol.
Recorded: 58 mmHg
